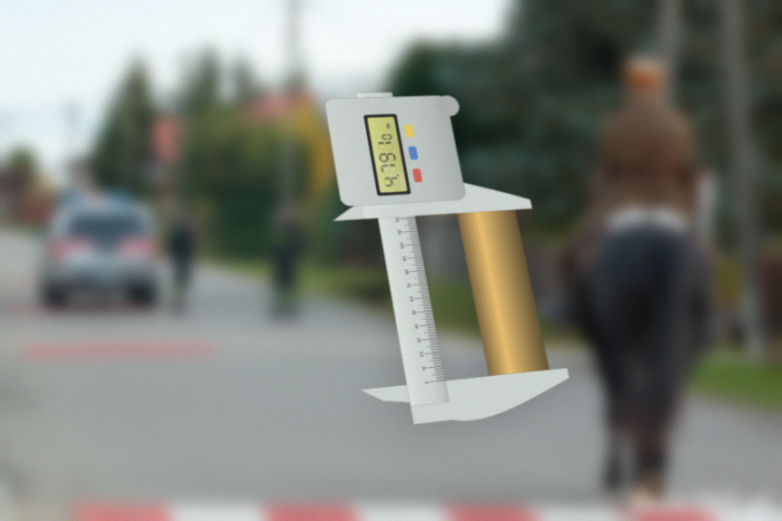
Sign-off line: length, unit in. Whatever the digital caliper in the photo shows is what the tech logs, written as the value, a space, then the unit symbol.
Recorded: 4.7910 in
